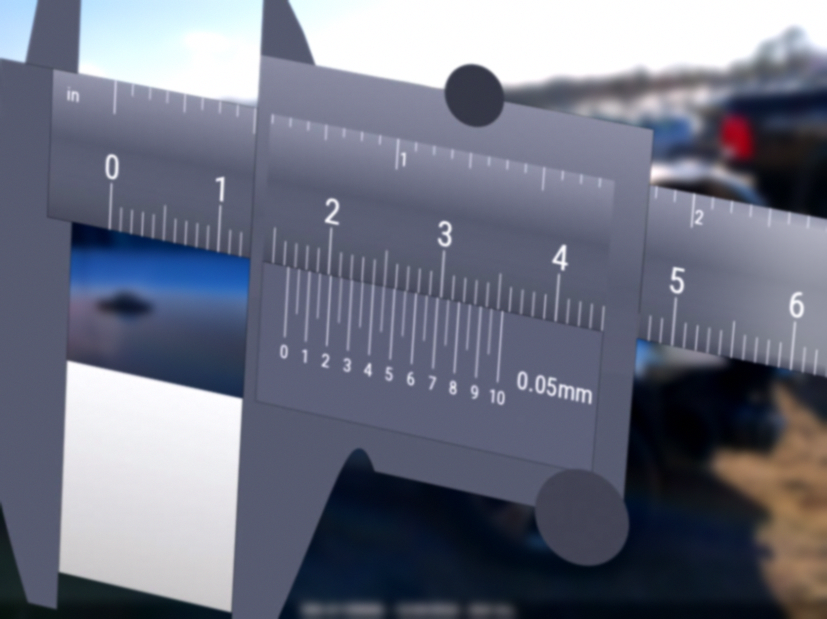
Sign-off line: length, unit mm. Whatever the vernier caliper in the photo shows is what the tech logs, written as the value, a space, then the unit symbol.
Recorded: 16.4 mm
